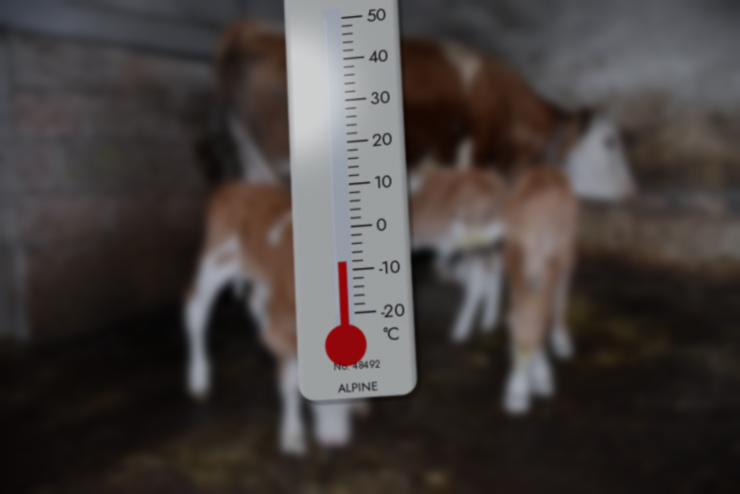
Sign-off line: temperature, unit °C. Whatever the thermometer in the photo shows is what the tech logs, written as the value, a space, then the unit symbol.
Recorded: -8 °C
